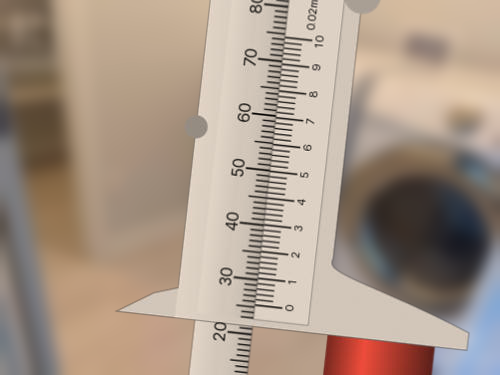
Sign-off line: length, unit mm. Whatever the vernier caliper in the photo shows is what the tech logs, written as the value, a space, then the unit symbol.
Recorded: 25.4 mm
